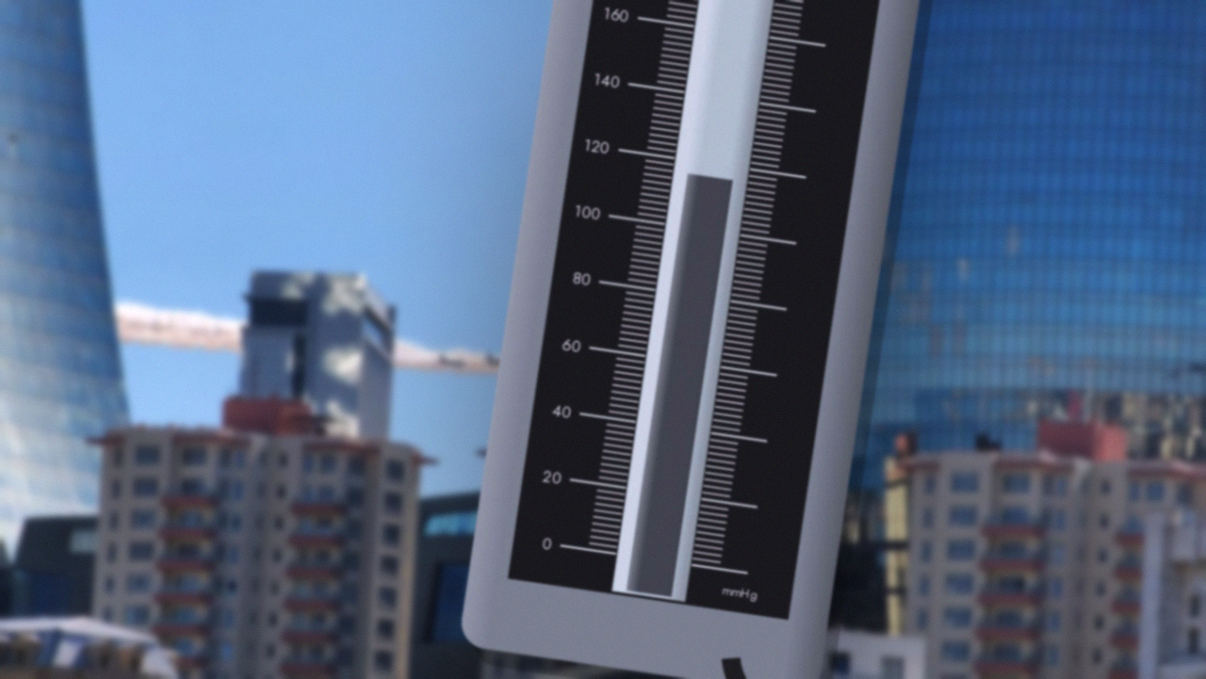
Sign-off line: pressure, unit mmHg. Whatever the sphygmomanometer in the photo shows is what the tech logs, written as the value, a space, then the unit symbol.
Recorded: 116 mmHg
